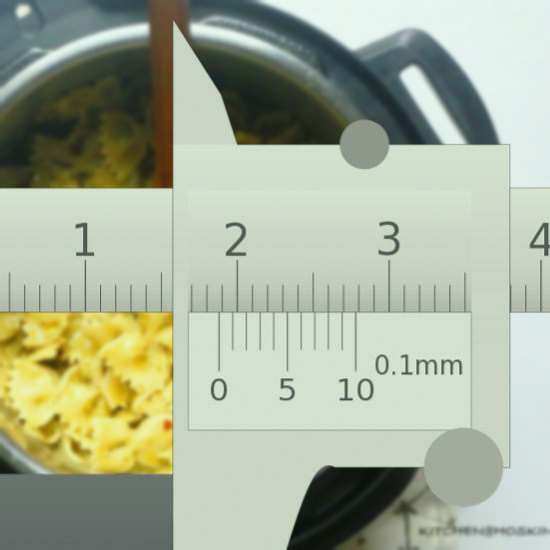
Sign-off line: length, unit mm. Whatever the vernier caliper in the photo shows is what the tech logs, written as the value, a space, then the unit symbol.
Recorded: 18.8 mm
